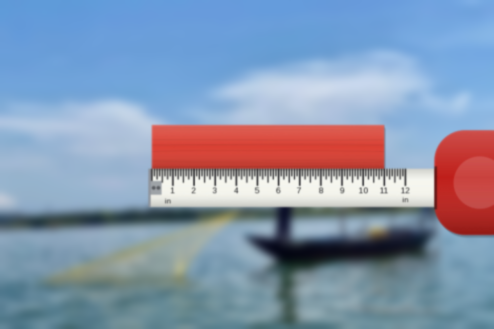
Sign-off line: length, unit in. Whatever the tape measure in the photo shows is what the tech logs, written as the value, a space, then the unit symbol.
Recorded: 11 in
